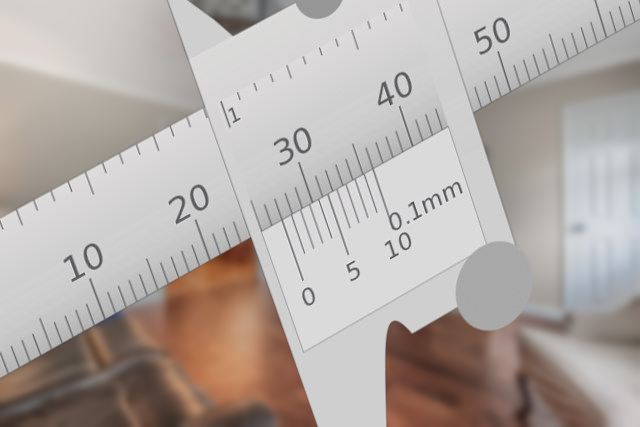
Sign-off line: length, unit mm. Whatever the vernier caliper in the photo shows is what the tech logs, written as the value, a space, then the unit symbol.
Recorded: 27.0 mm
